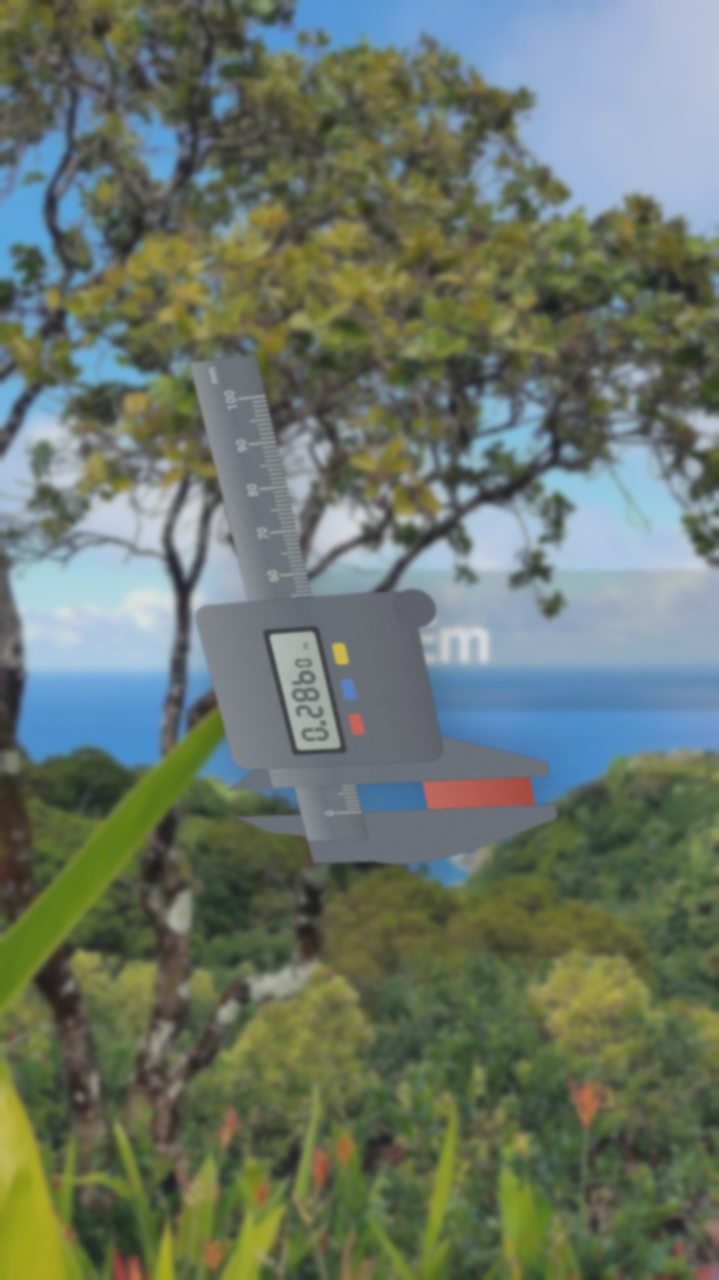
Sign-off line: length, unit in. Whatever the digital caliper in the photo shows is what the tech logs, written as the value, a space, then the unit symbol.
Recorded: 0.2860 in
